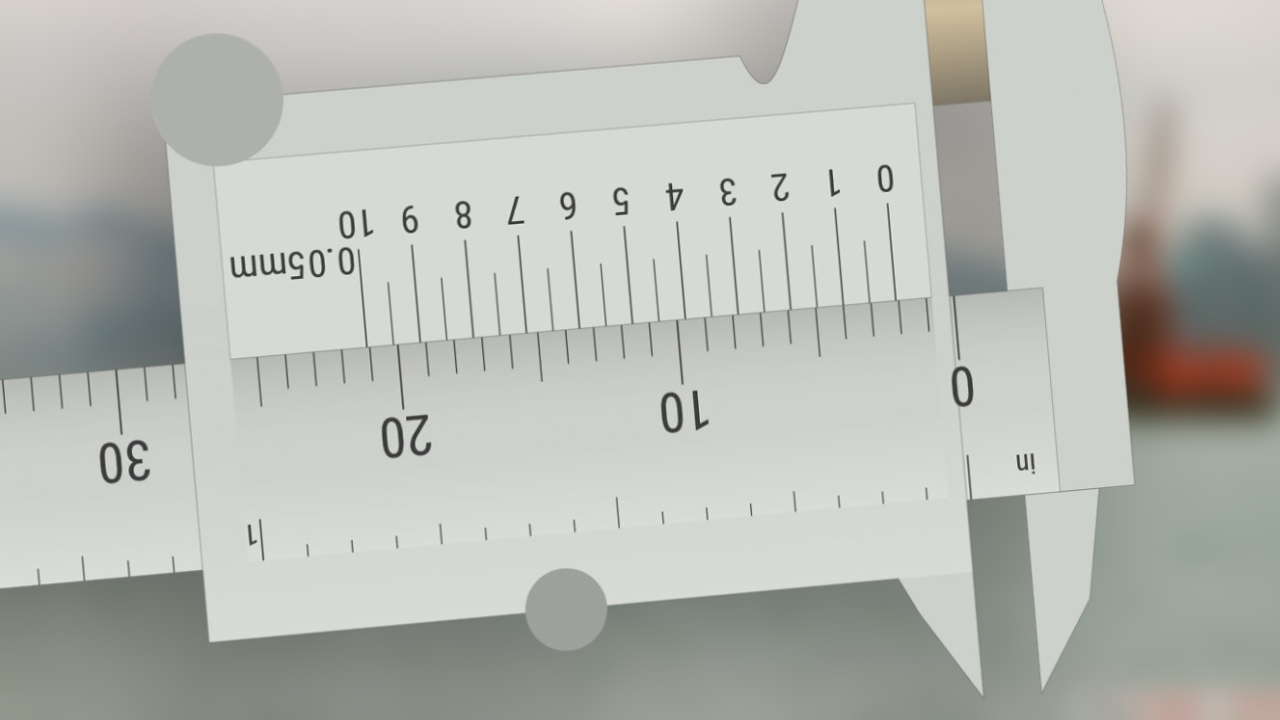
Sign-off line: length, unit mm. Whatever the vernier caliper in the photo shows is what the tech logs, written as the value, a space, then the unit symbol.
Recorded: 2.10 mm
